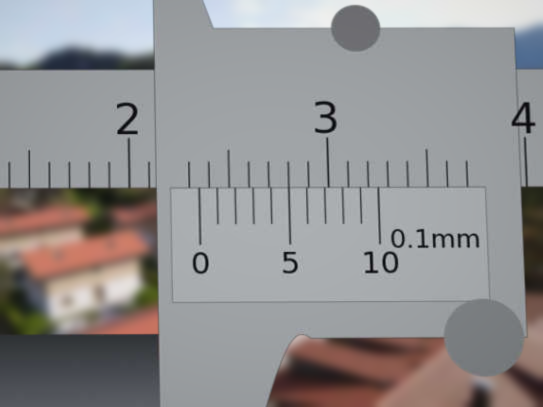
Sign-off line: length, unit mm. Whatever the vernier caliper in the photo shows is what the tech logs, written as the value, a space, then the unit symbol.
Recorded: 23.5 mm
